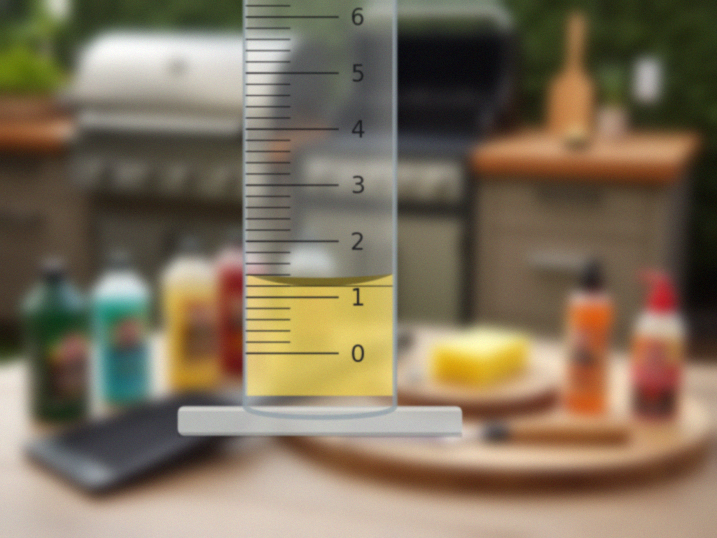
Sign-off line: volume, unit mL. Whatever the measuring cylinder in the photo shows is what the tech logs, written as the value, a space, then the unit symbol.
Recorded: 1.2 mL
